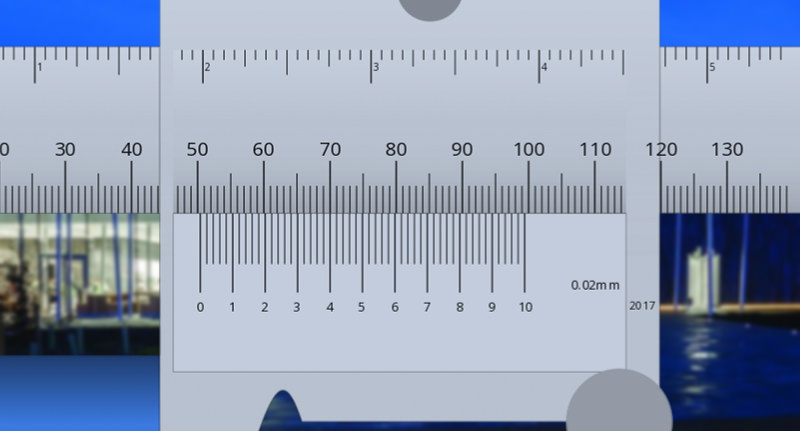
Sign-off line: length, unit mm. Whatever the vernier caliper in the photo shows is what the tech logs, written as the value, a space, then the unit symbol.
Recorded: 50.4 mm
